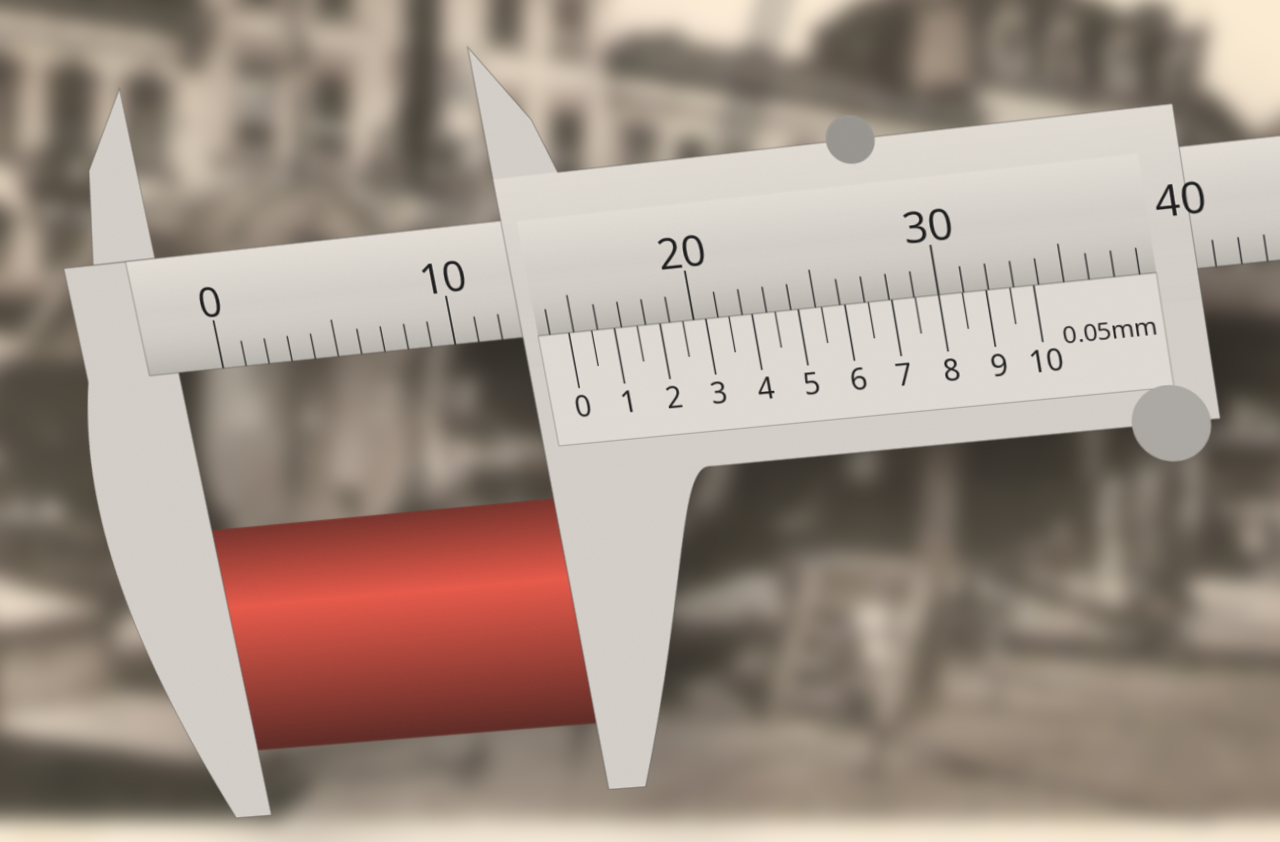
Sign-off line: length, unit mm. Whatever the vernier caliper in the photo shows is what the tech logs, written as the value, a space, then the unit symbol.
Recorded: 14.8 mm
